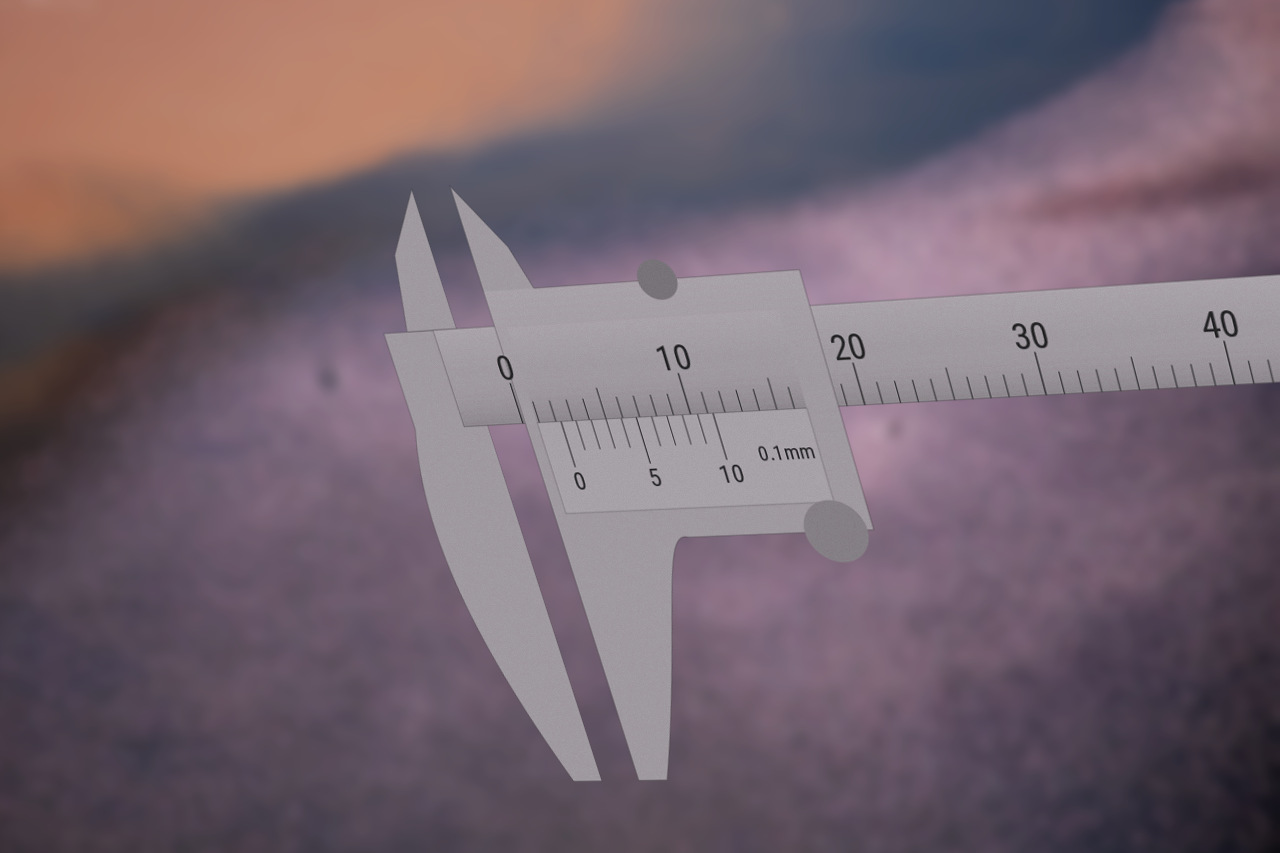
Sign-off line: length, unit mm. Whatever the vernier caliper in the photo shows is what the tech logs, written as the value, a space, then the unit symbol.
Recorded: 2.3 mm
